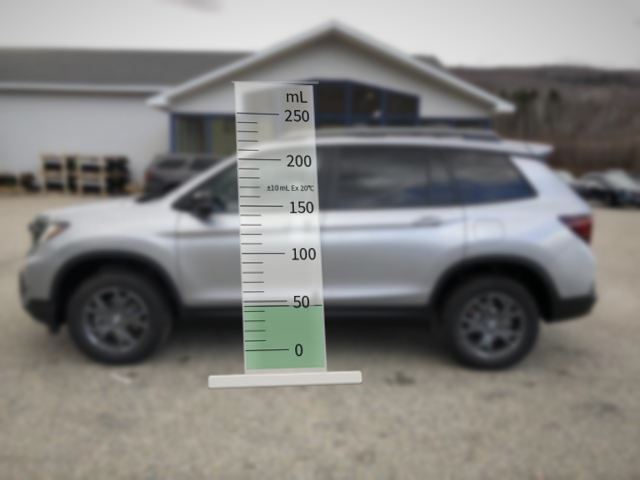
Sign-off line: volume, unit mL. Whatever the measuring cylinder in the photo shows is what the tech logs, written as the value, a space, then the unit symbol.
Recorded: 45 mL
